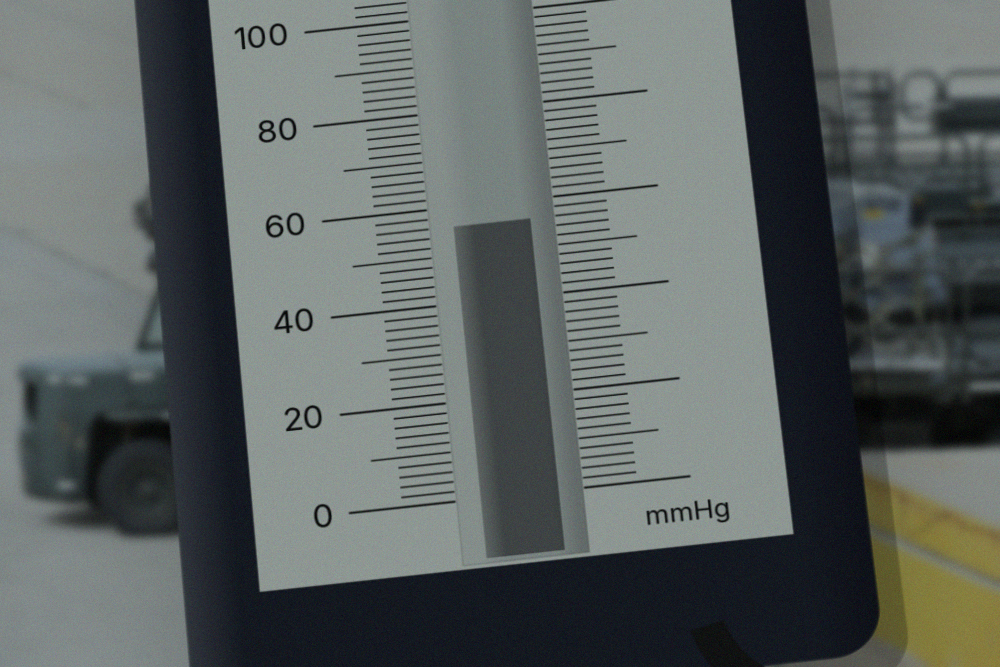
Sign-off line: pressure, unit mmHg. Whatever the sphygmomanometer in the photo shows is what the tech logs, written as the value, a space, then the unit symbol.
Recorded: 56 mmHg
